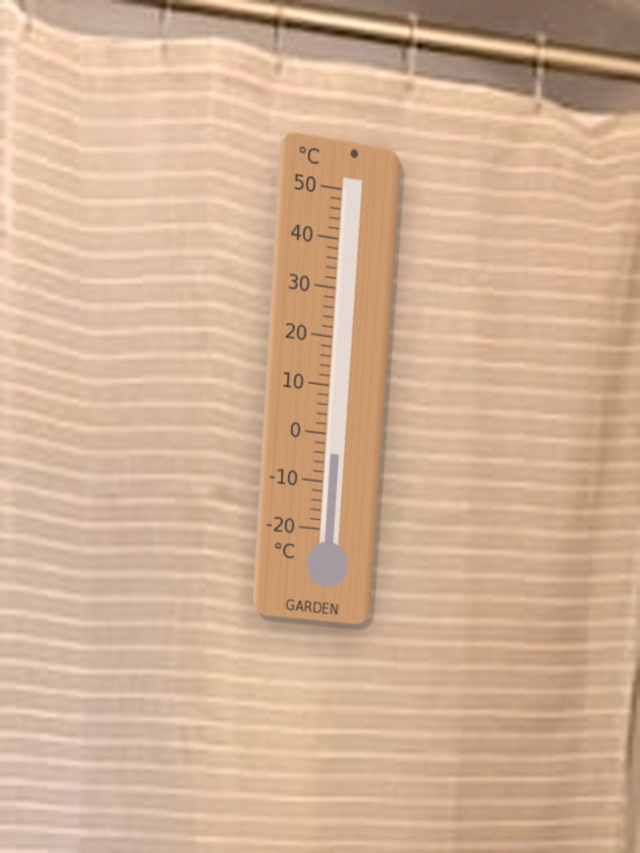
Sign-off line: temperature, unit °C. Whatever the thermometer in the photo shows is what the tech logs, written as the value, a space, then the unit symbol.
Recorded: -4 °C
